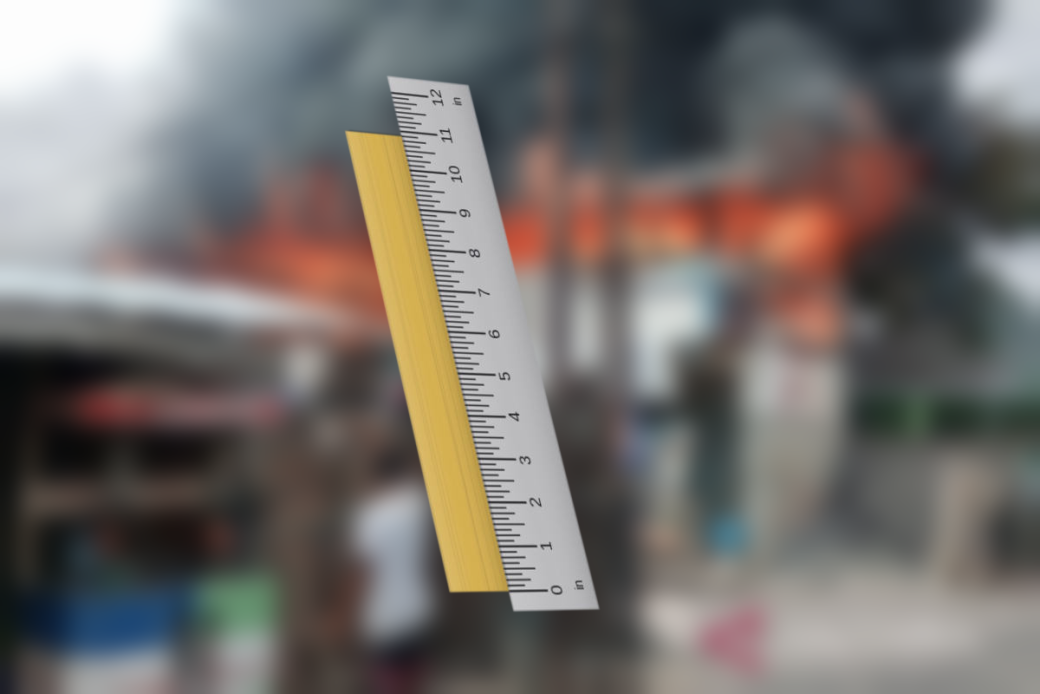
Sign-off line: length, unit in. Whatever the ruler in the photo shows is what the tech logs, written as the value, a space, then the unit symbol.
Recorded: 10.875 in
